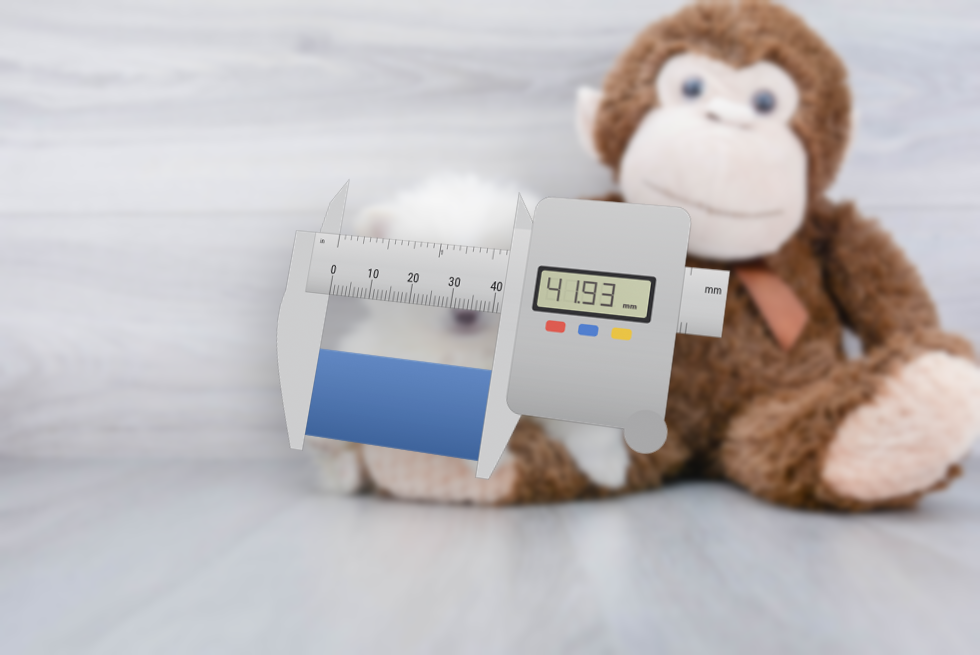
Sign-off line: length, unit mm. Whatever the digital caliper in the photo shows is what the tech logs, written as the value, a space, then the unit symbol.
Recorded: 41.93 mm
